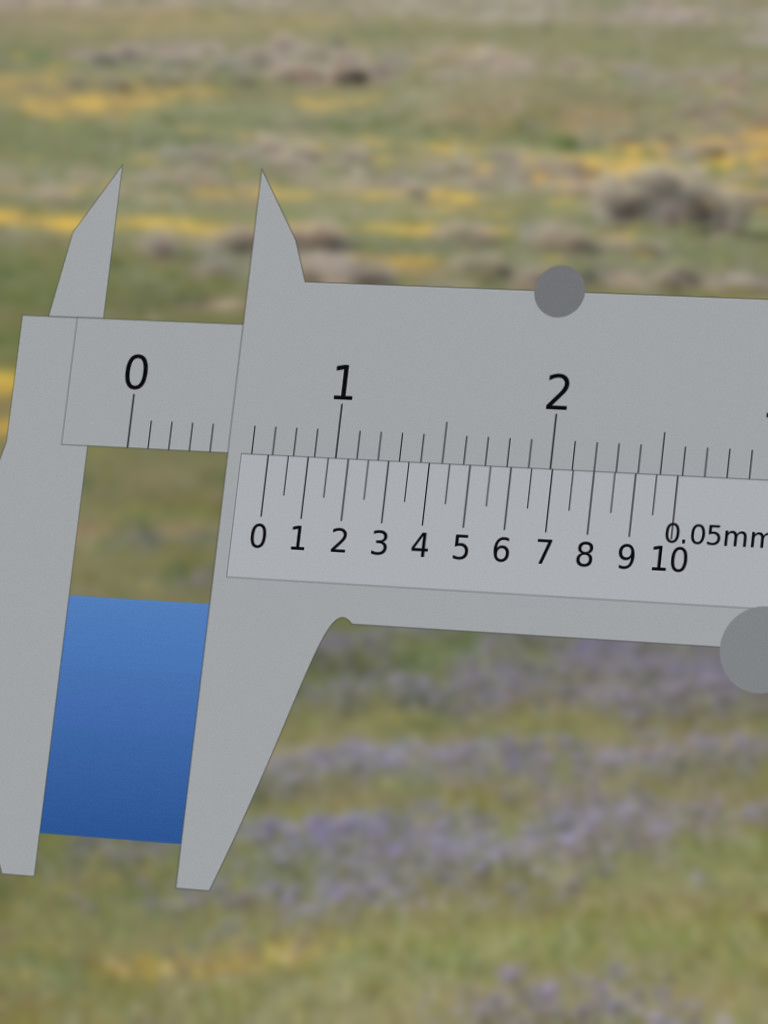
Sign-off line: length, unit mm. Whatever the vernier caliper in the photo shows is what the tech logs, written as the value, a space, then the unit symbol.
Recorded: 6.8 mm
